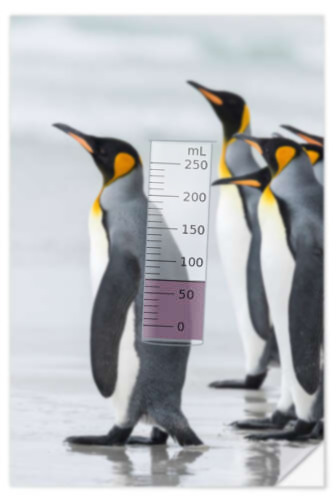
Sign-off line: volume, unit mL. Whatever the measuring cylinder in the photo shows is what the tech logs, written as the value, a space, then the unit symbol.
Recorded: 70 mL
